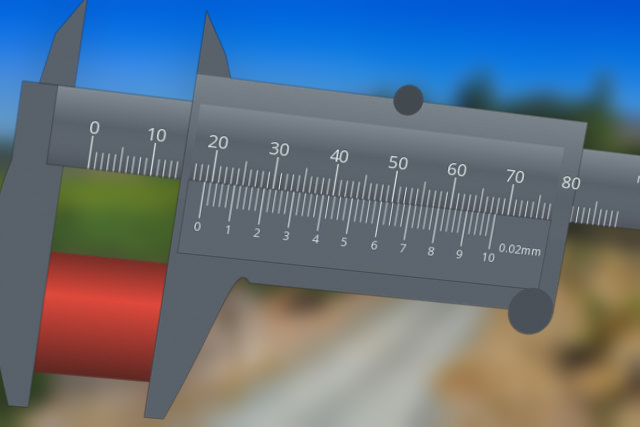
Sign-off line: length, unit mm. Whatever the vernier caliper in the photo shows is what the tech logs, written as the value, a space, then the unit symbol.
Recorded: 18.8 mm
